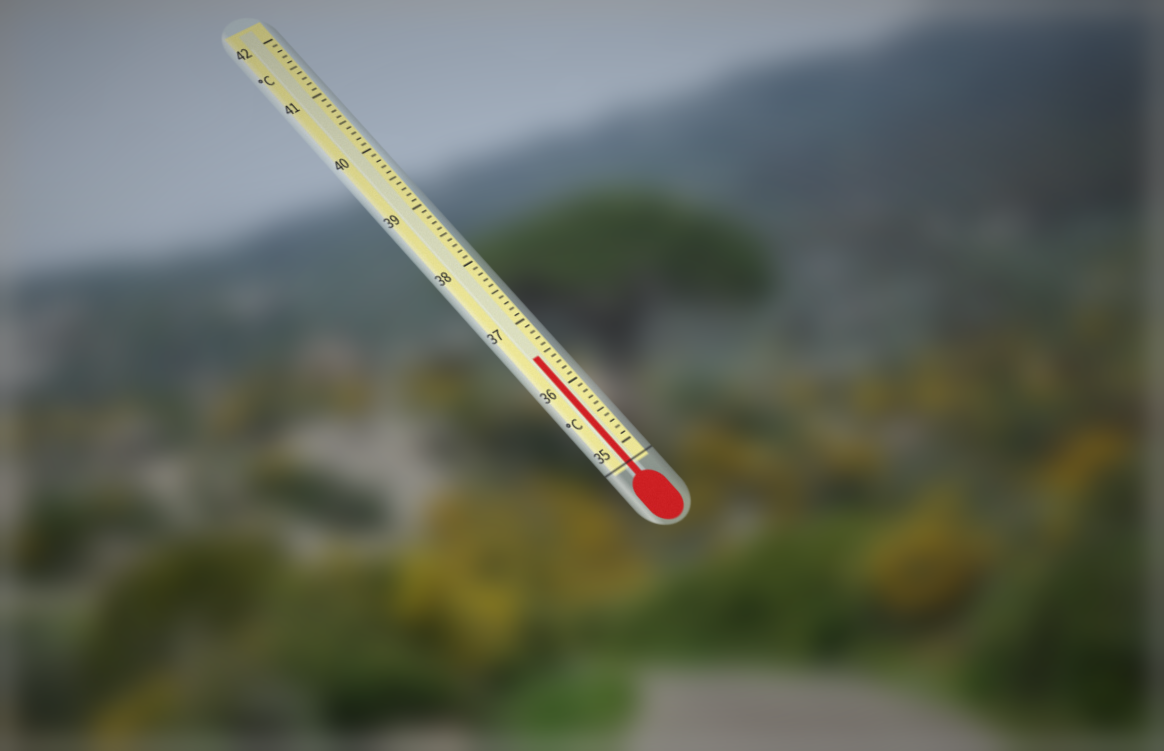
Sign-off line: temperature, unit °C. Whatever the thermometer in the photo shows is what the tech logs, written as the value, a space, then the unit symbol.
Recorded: 36.5 °C
